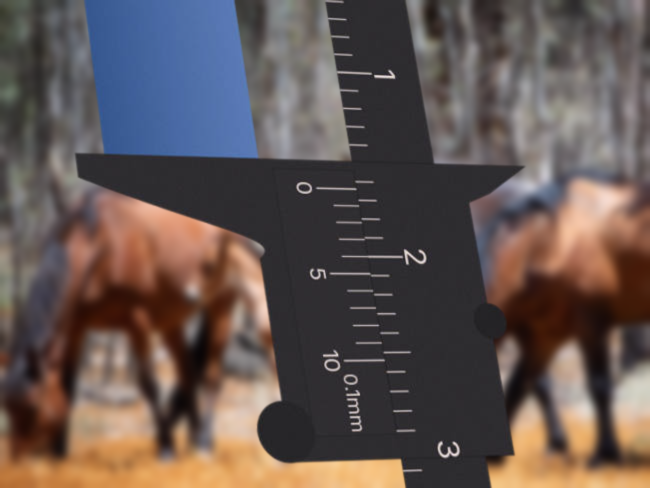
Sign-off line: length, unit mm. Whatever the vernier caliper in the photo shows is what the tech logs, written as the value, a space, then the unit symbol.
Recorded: 16.4 mm
